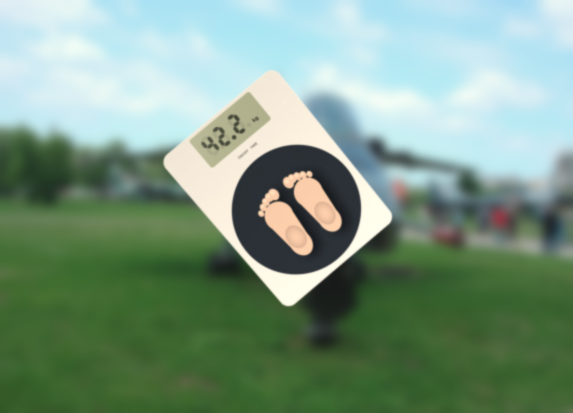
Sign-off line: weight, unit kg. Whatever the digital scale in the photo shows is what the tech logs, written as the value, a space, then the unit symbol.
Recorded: 42.2 kg
